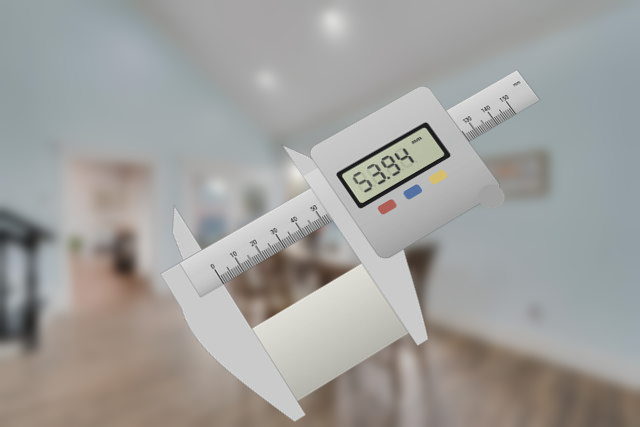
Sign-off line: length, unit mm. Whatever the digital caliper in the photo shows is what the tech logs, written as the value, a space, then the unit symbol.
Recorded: 53.94 mm
